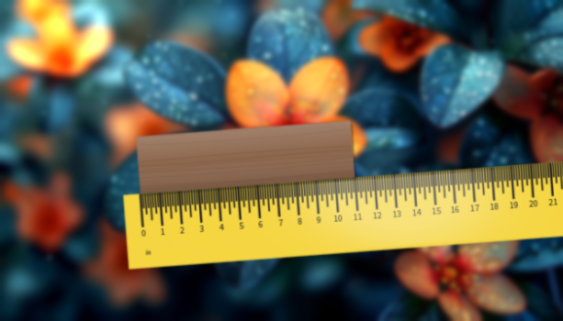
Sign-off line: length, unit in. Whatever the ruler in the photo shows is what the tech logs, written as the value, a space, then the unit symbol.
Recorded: 11 in
